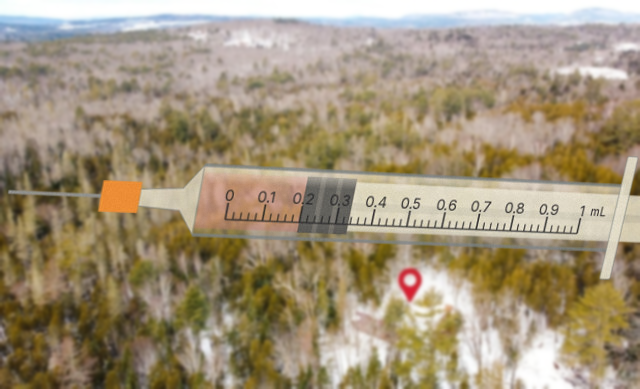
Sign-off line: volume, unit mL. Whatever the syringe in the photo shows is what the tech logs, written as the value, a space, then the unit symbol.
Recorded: 0.2 mL
